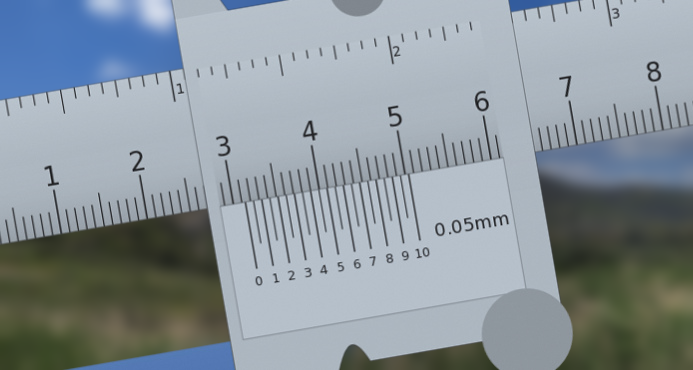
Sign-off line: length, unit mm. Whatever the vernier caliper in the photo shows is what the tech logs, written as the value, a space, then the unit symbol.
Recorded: 31.4 mm
